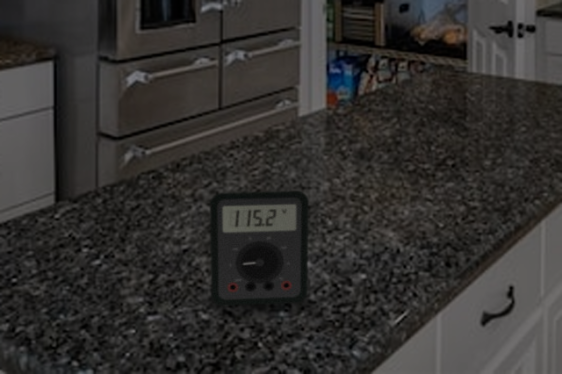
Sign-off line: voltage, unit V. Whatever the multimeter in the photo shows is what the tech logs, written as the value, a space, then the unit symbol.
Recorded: 115.2 V
